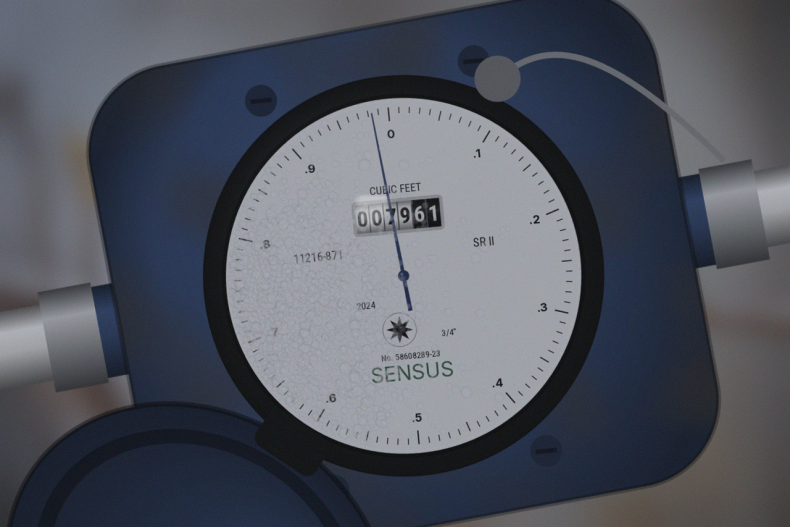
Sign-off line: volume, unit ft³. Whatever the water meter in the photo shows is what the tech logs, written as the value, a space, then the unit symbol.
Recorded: 7960.98 ft³
